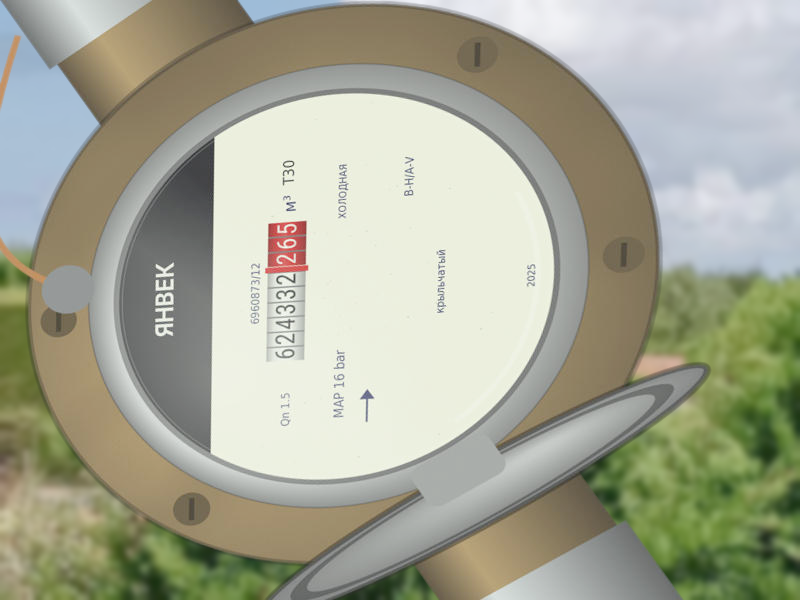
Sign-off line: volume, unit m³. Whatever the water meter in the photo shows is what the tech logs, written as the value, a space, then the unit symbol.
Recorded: 624332.265 m³
